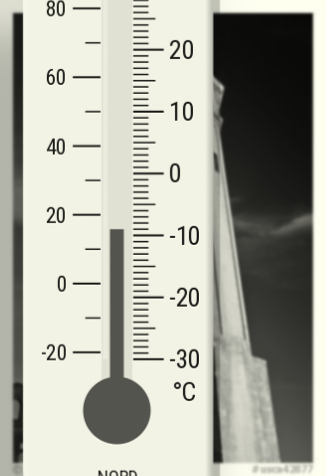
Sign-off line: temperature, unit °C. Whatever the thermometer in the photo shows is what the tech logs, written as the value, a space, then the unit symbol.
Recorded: -9 °C
